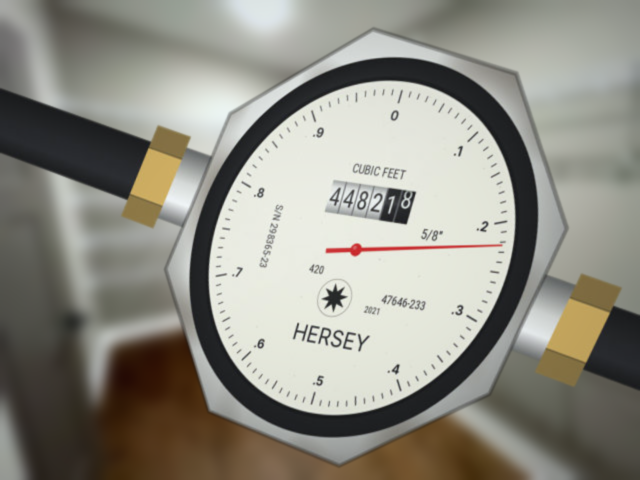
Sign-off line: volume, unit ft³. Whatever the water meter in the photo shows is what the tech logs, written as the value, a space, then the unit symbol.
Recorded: 448218.22 ft³
